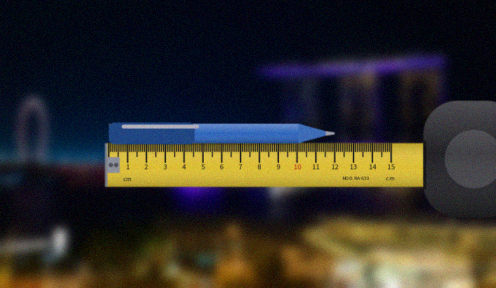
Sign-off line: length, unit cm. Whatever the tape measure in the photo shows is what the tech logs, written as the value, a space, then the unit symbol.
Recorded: 12 cm
